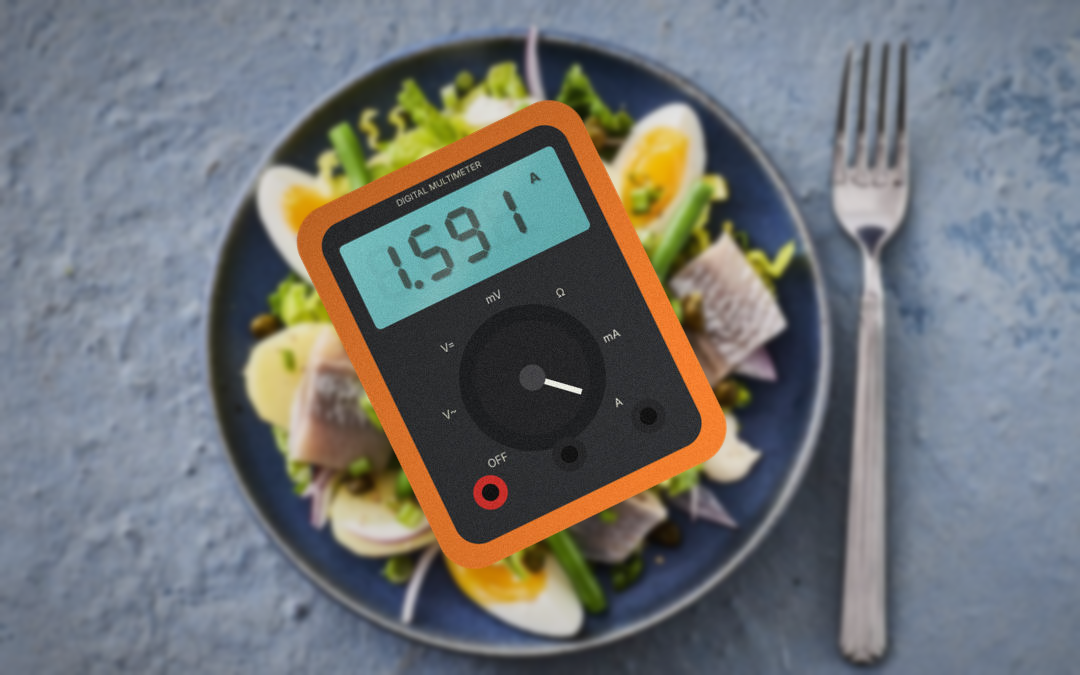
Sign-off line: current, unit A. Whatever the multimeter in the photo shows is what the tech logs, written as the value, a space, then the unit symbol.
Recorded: 1.591 A
